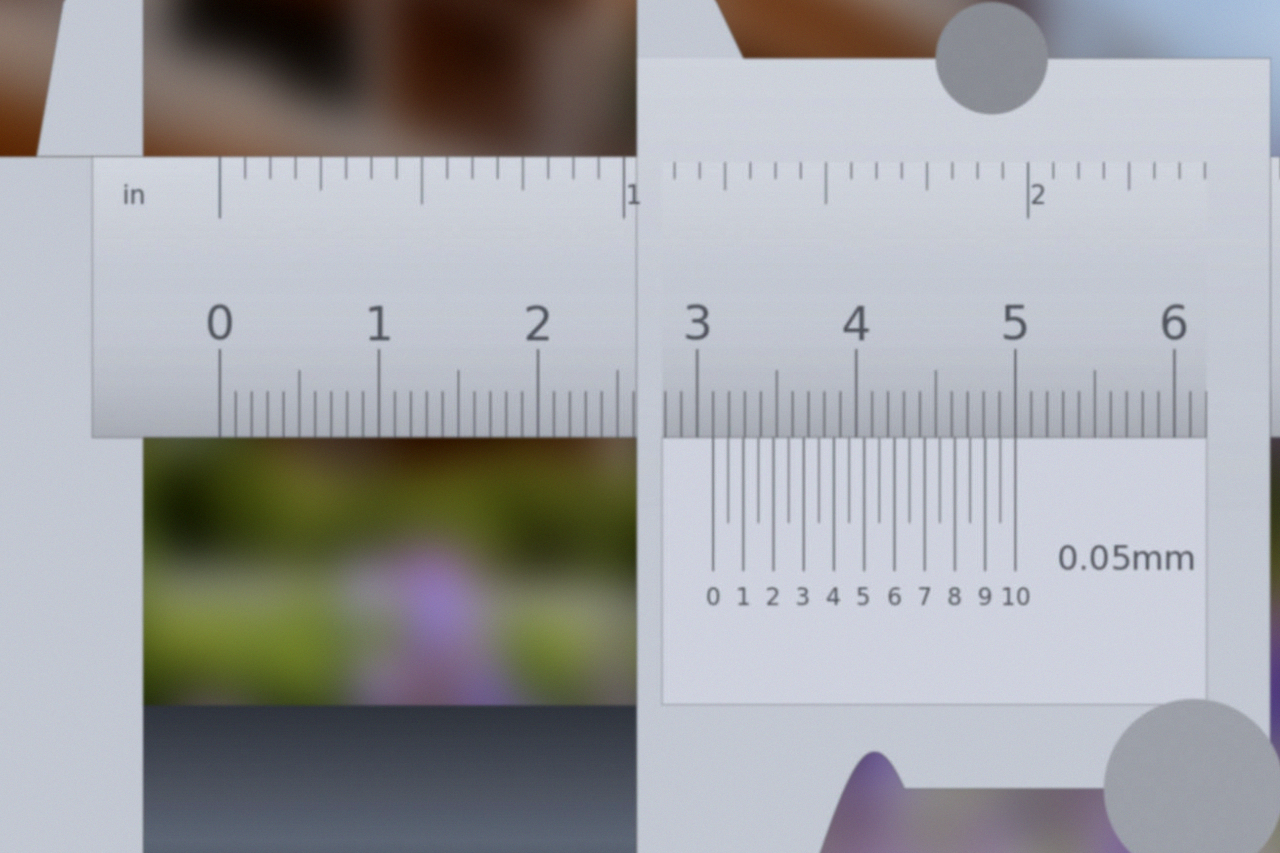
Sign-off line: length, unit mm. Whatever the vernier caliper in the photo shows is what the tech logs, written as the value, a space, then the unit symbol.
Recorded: 31.0 mm
